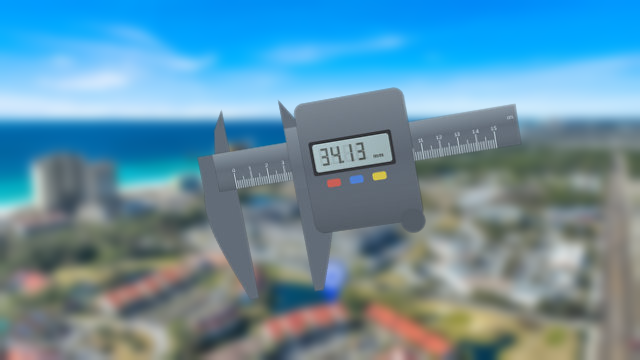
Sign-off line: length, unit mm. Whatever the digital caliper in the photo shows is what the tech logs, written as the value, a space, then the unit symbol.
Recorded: 34.13 mm
